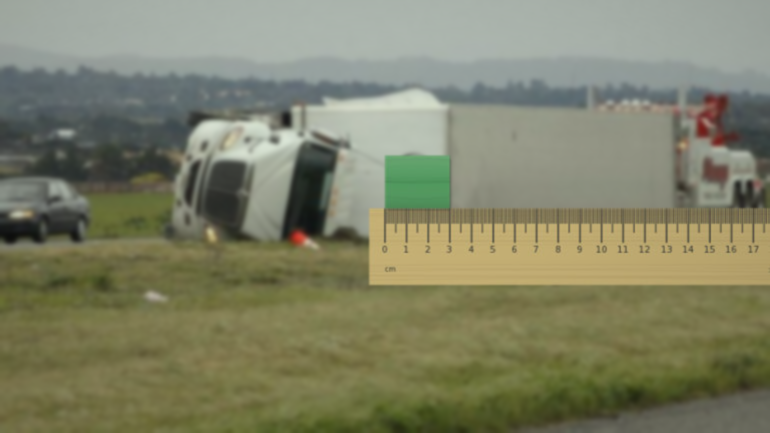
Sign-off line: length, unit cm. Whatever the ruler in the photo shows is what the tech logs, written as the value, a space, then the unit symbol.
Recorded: 3 cm
